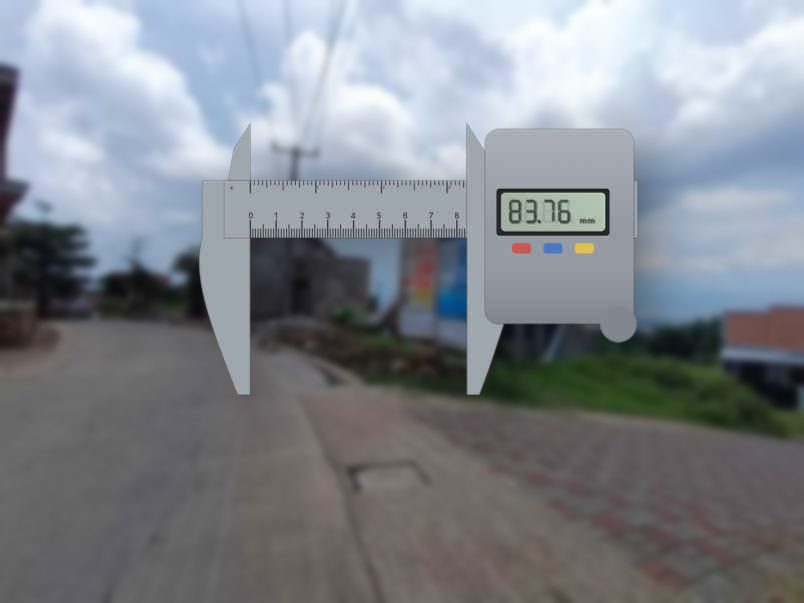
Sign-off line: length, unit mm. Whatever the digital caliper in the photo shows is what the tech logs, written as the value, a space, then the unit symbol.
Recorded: 83.76 mm
